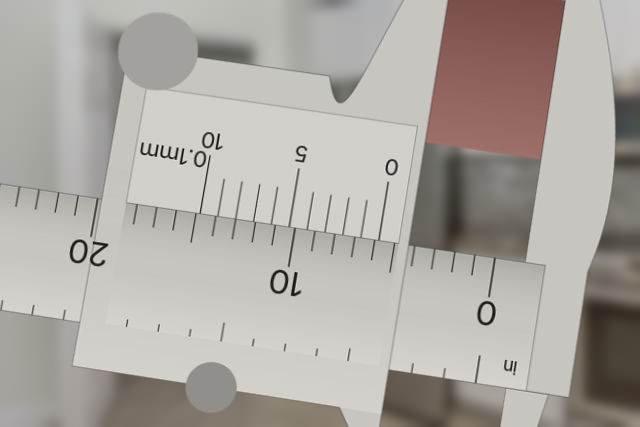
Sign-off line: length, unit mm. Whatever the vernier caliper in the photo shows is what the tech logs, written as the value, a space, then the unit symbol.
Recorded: 5.8 mm
